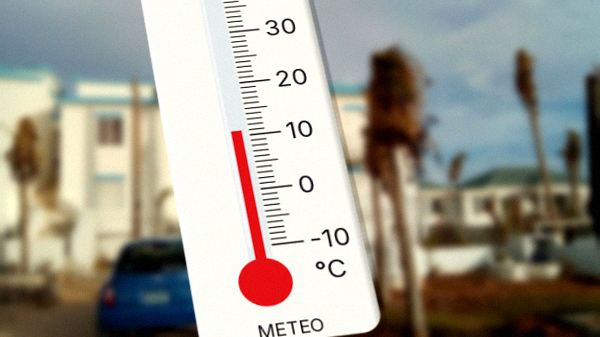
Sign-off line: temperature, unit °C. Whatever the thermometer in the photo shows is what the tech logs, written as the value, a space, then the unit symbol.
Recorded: 11 °C
